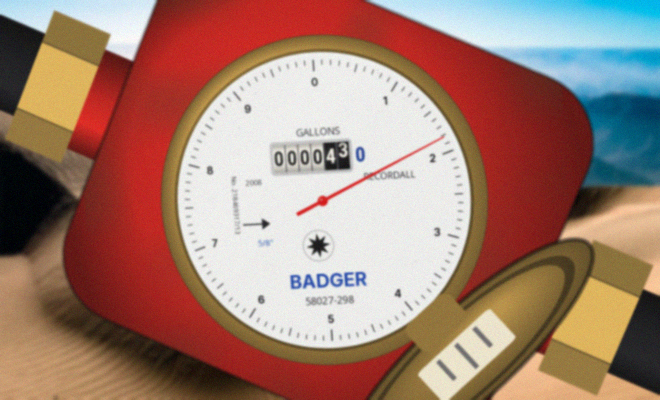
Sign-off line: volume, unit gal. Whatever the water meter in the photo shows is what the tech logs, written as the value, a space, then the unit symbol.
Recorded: 431.8 gal
